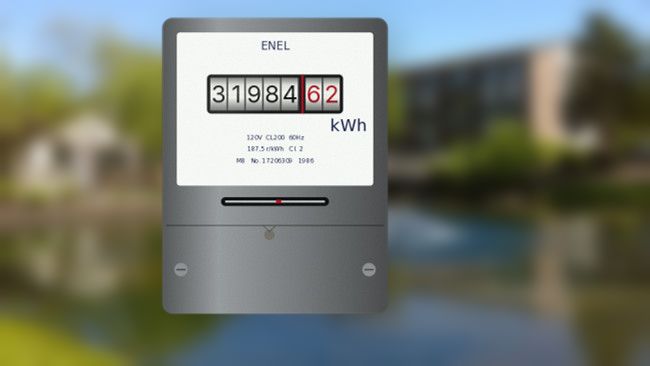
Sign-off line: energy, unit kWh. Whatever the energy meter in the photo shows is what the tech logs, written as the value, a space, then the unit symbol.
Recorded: 31984.62 kWh
